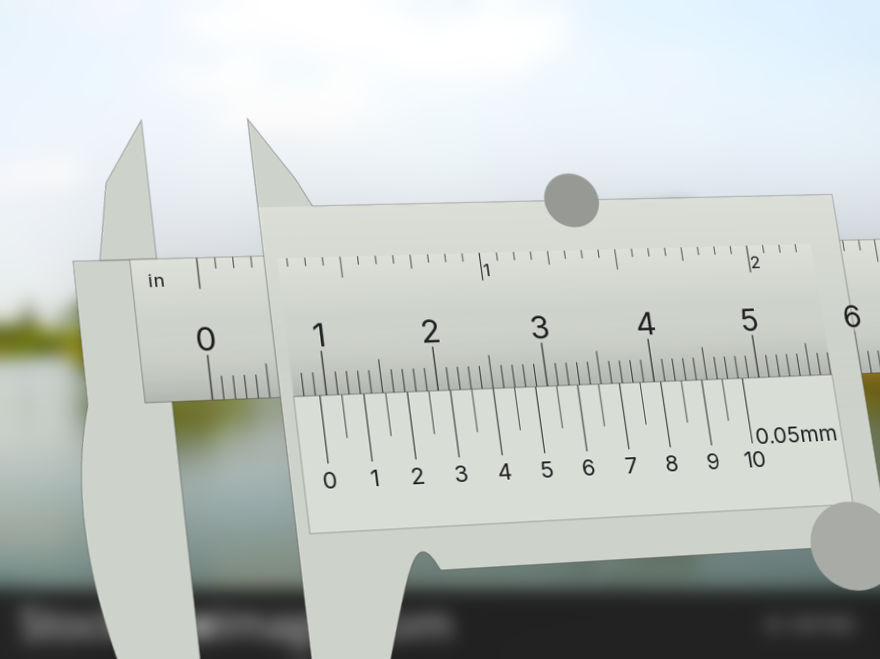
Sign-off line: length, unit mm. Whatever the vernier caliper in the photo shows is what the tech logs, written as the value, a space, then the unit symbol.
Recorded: 9.4 mm
